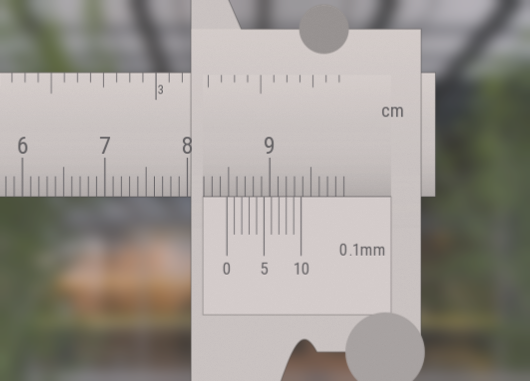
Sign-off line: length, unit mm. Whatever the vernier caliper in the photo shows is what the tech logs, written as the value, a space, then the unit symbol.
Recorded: 84.8 mm
